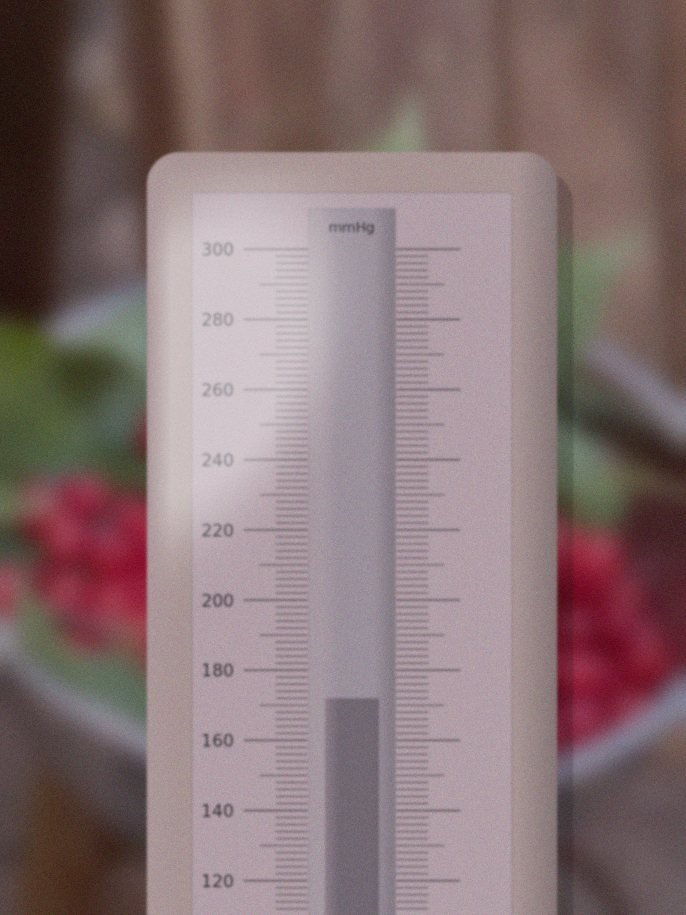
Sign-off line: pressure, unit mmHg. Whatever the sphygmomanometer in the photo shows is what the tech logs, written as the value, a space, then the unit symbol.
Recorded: 172 mmHg
